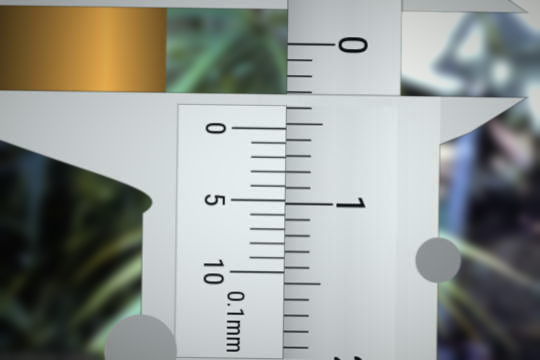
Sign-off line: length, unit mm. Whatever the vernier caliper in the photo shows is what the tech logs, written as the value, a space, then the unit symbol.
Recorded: 5.3 mm
